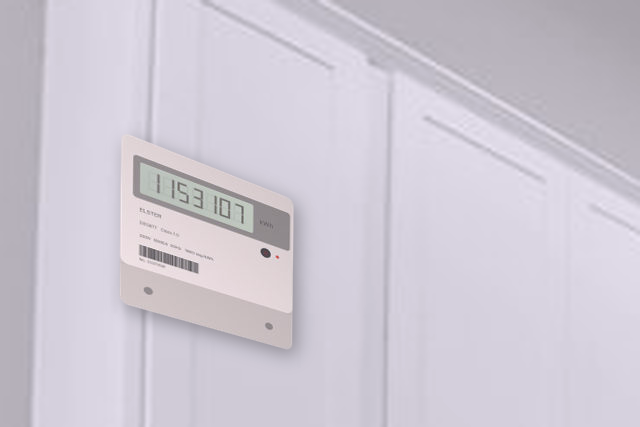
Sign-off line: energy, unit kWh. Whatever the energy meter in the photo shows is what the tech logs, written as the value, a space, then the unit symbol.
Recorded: 1153107 kWh
